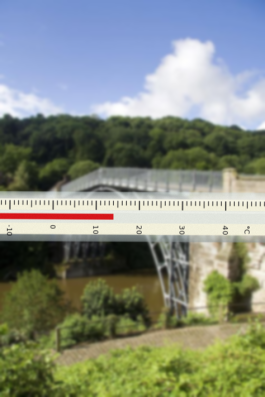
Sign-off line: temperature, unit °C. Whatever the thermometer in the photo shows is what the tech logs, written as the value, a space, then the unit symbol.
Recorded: 14 °C
